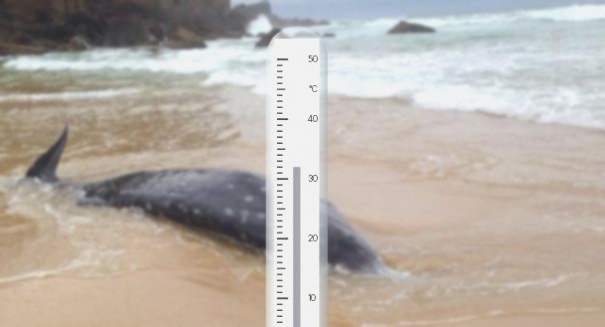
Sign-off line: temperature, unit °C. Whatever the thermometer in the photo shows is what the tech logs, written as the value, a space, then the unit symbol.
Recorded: 32 °C
